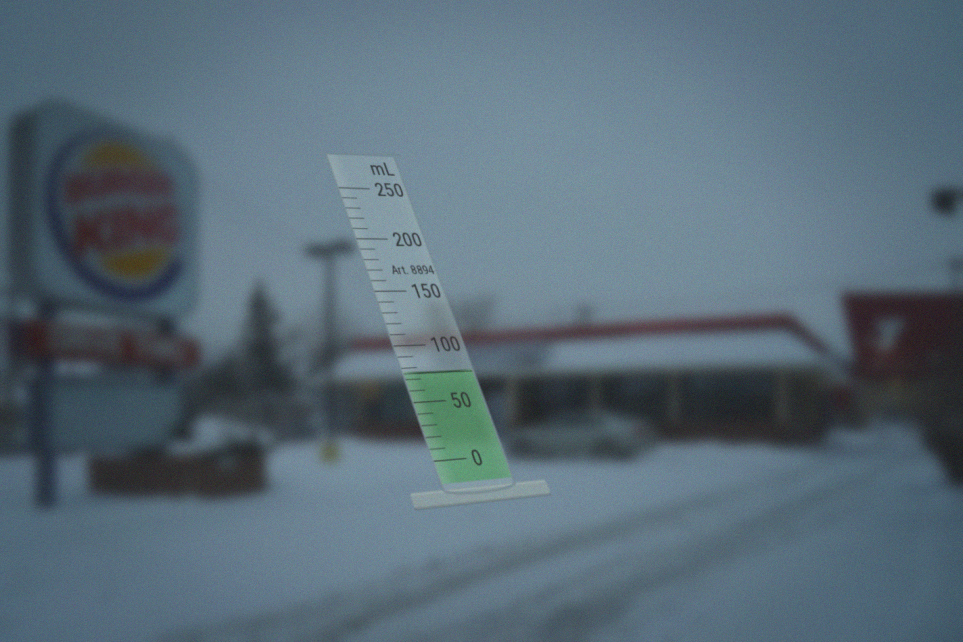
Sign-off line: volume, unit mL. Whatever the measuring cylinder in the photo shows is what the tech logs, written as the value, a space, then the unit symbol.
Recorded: 75 mL
